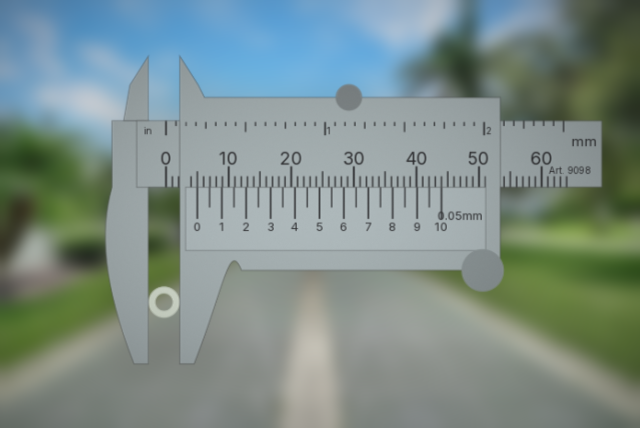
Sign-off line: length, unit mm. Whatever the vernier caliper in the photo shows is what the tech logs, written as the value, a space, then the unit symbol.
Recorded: 5.0 mm
